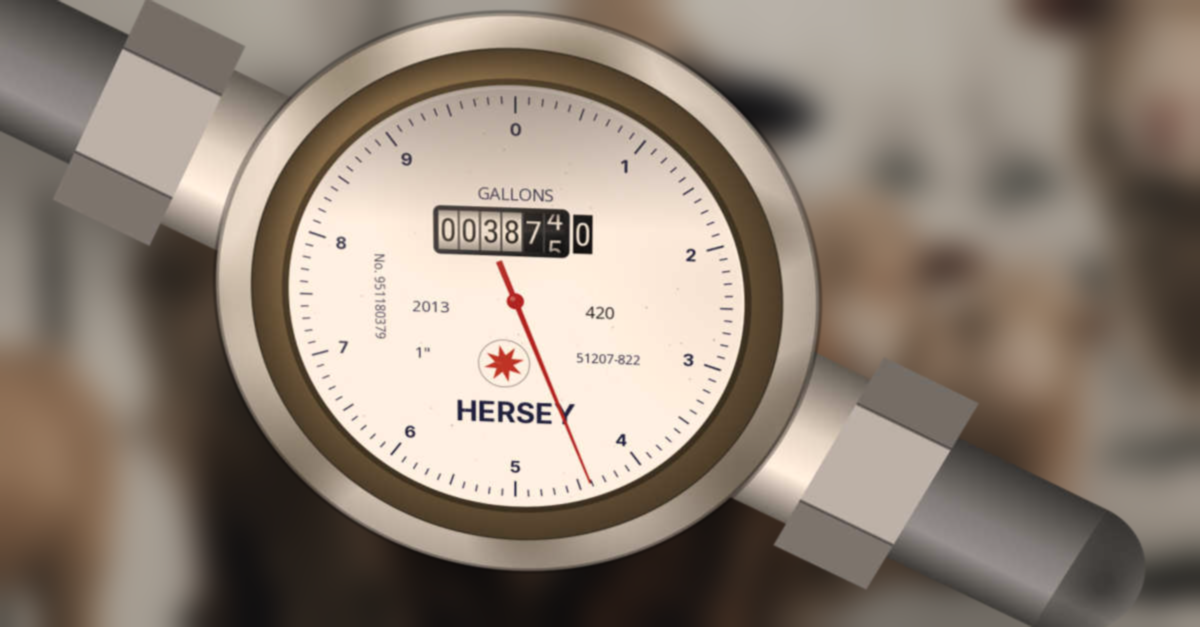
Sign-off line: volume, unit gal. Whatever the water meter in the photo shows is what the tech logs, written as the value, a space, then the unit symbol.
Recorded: 38744.4 gal
